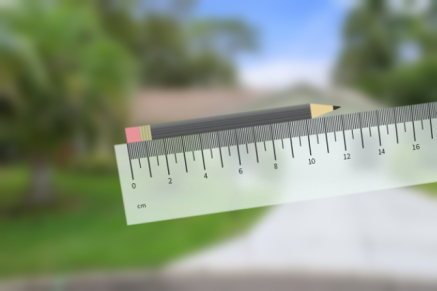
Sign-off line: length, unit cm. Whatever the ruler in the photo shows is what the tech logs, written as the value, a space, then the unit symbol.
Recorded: 12 cm
